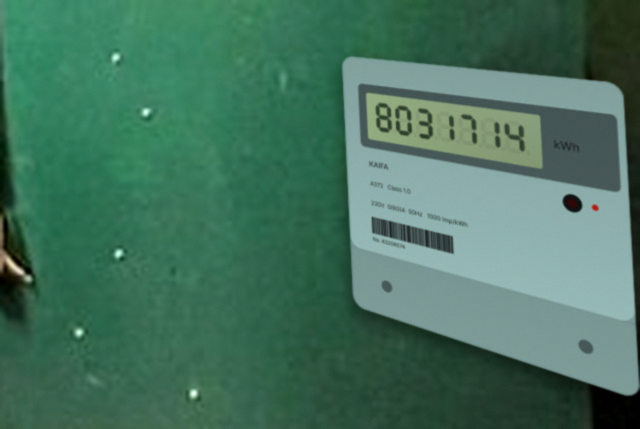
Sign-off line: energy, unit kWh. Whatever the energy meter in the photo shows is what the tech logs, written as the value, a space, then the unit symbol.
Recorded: 8031714 kWh
